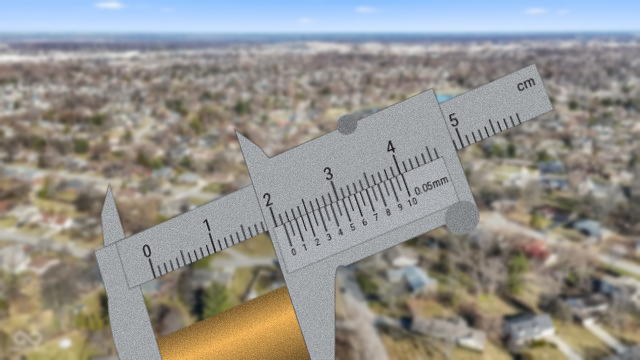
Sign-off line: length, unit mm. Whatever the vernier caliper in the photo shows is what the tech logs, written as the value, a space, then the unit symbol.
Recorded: 21.2 mm
